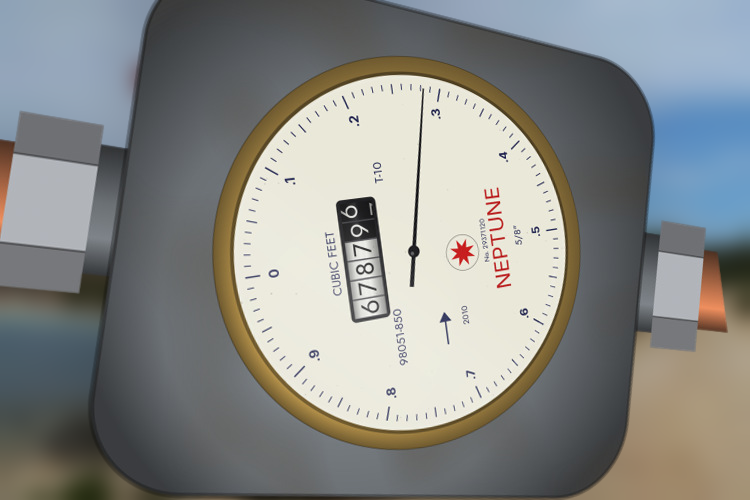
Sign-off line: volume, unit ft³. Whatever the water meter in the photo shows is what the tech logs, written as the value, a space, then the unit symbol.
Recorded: 678796.28 ft³
